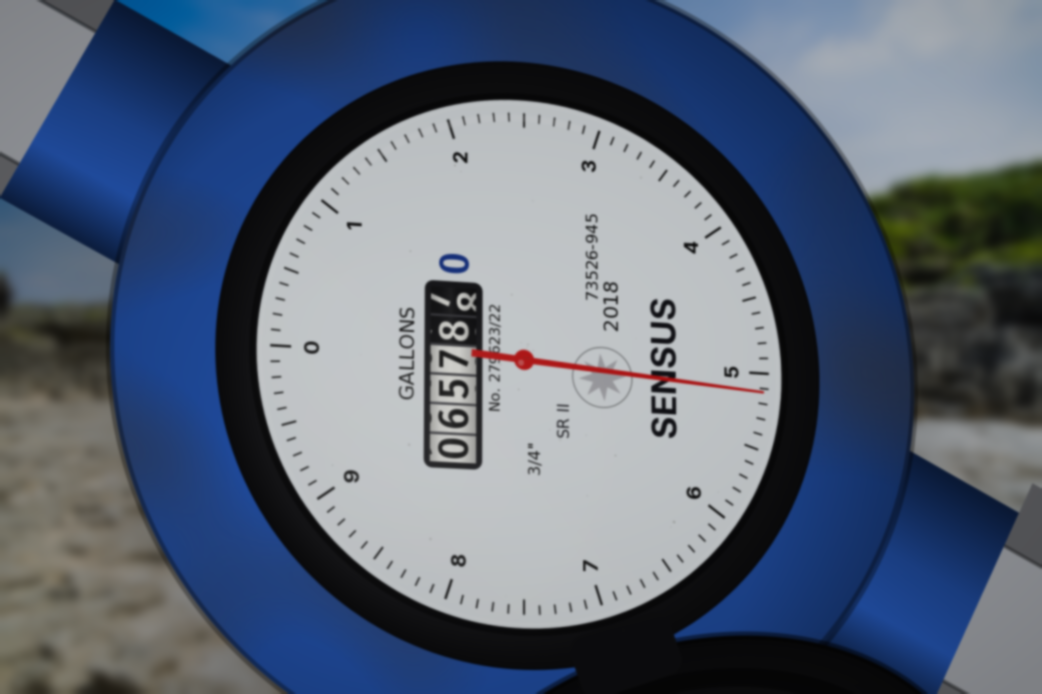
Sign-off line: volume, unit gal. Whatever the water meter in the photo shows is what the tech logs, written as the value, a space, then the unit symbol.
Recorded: 657875.1 gal
